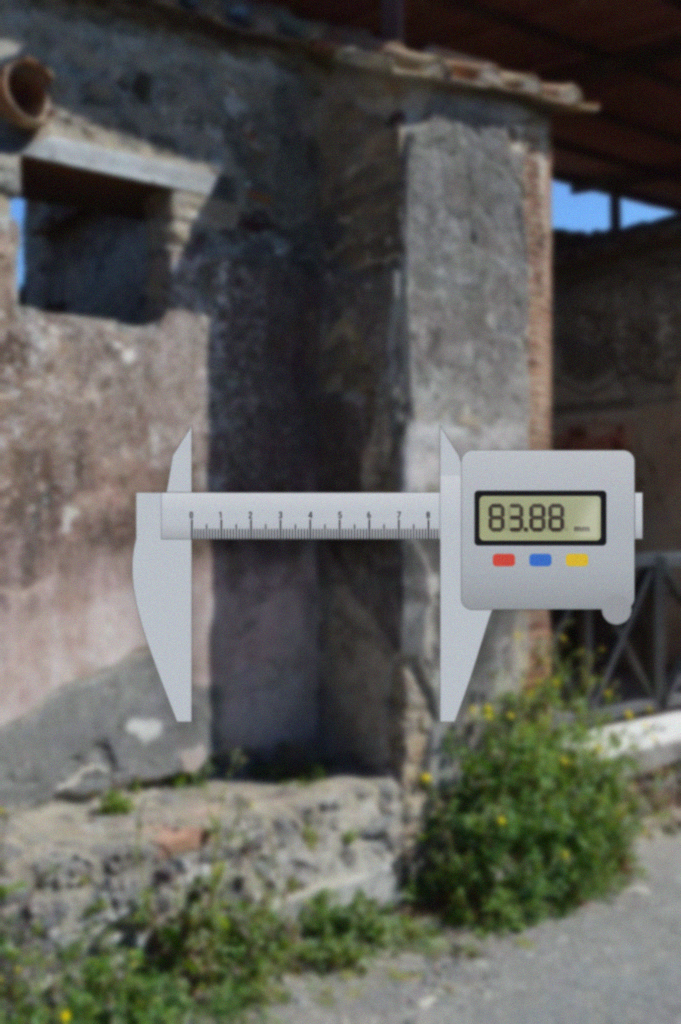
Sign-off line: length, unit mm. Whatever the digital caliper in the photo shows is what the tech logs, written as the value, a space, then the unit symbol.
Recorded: 83.88 mm
